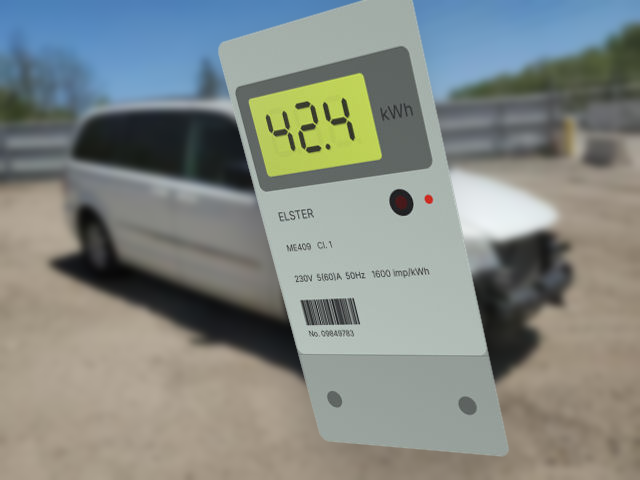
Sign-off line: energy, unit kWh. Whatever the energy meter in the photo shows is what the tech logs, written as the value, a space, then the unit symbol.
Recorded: 42.4 kWh
